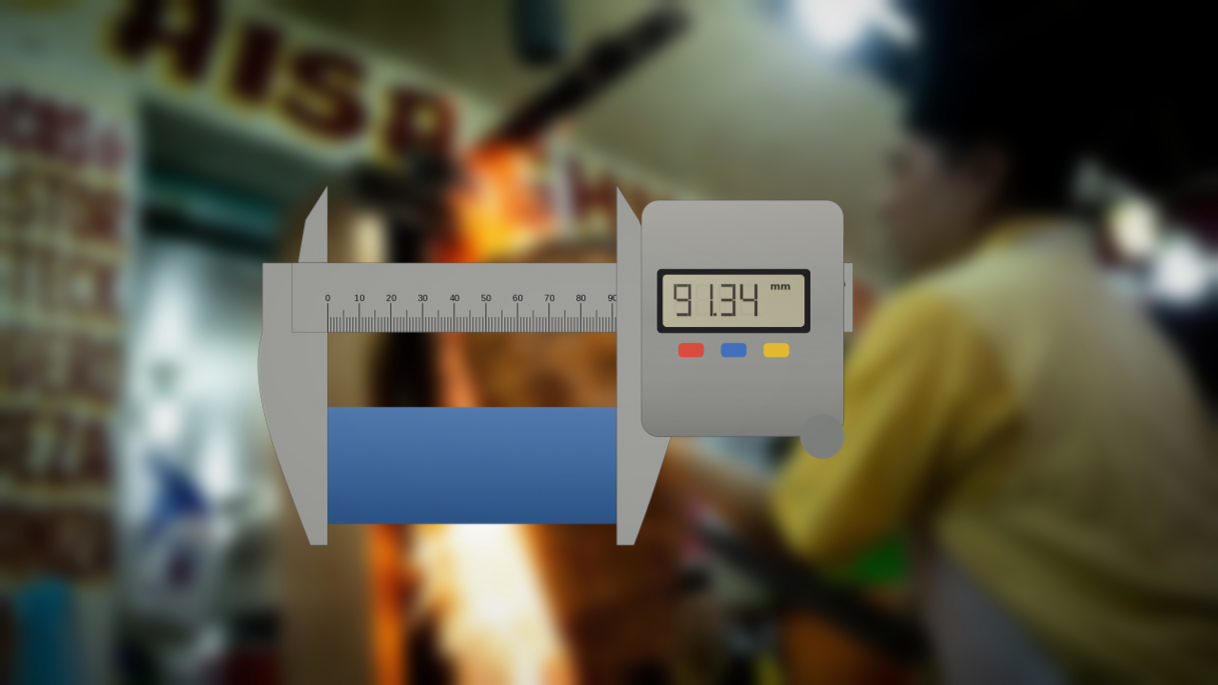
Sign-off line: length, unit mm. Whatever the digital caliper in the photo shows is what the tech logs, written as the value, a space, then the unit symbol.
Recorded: 91.34 mm
